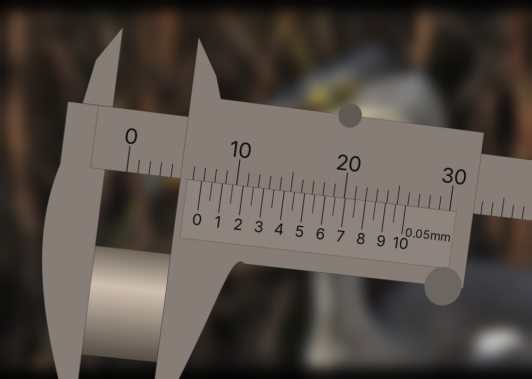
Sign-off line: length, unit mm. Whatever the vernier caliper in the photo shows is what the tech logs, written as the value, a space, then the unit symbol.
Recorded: 6.8 mm
